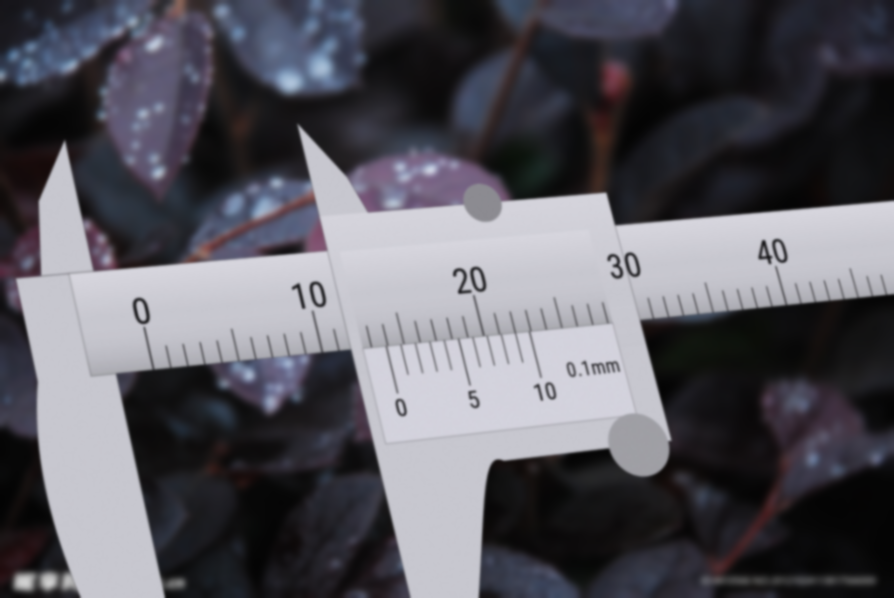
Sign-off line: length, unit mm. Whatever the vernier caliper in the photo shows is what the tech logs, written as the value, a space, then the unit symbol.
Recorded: 13.9 mm
